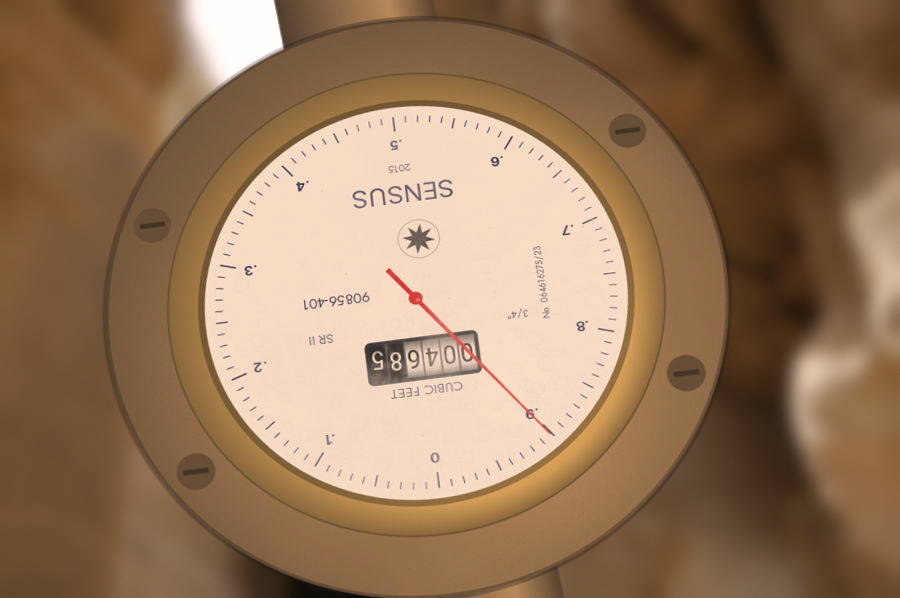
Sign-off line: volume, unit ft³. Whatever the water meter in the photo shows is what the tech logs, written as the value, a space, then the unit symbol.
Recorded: 4684.90 ft³
